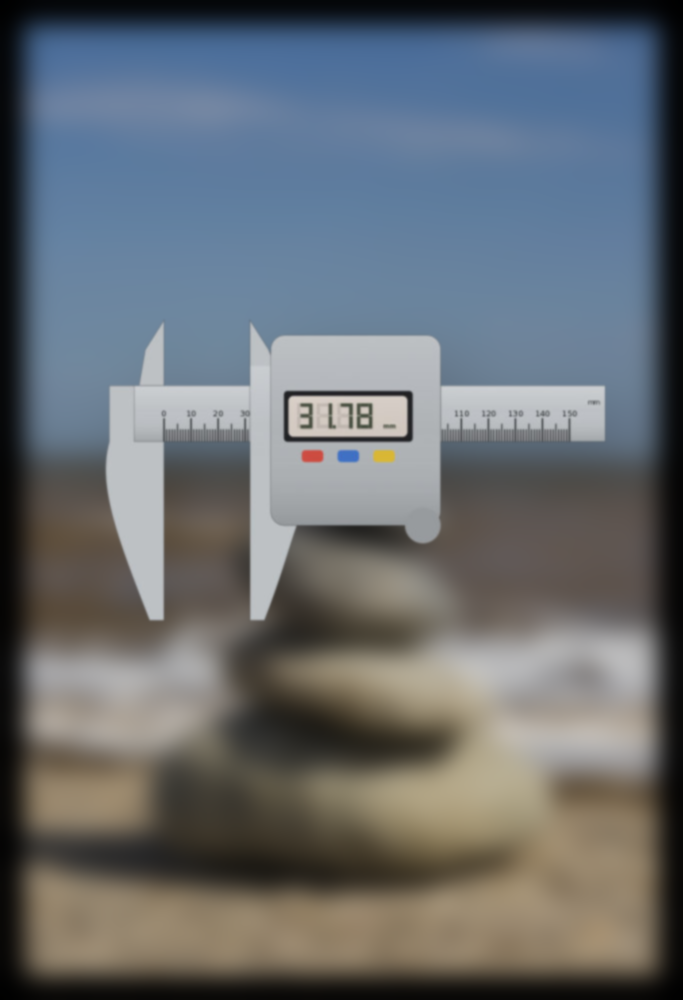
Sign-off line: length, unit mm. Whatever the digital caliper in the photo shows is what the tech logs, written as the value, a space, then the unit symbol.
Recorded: 31.78 mm
